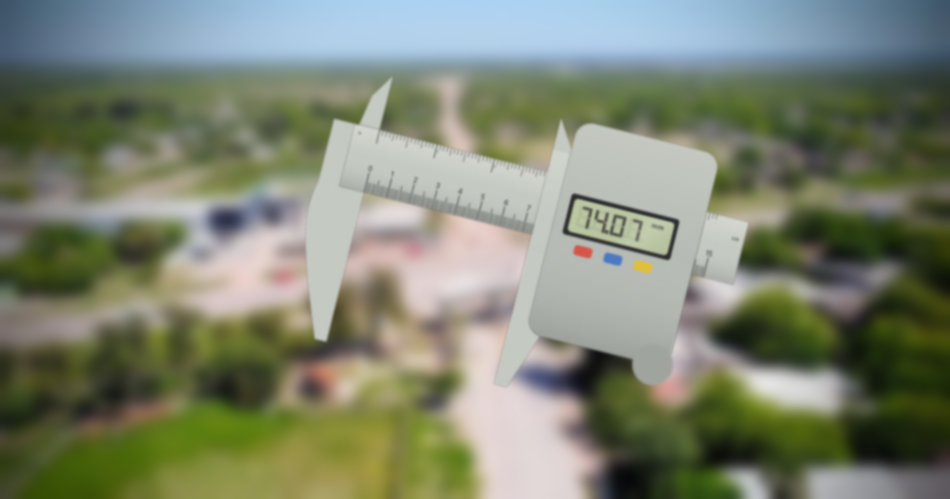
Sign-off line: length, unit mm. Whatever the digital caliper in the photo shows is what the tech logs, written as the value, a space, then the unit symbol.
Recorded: 74.07 mm
